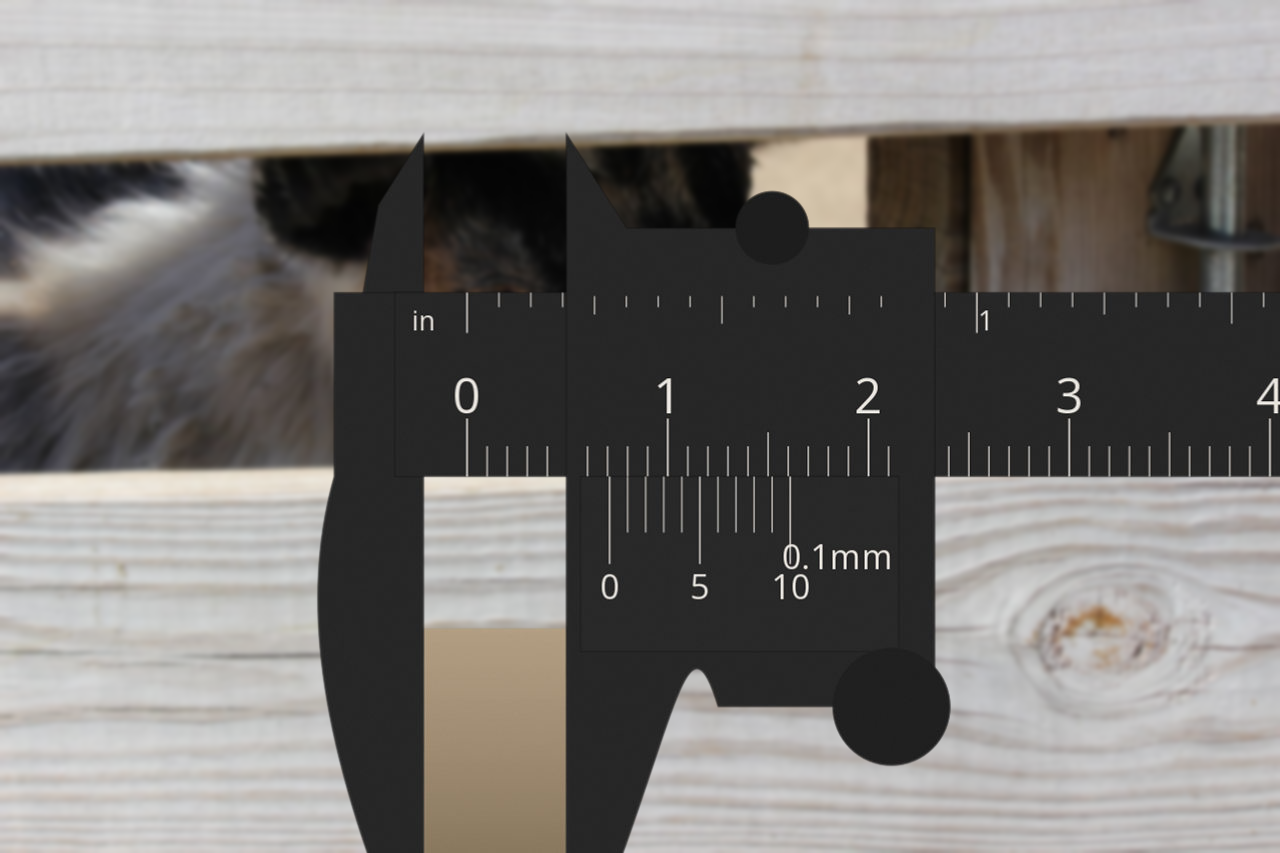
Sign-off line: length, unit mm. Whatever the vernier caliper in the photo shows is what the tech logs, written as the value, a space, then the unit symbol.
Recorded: 7.1 mm
